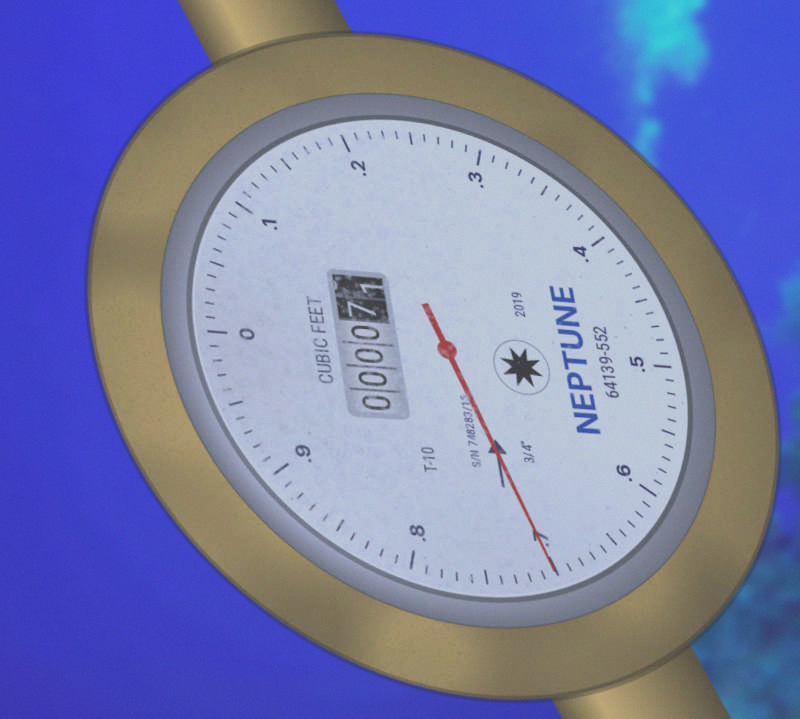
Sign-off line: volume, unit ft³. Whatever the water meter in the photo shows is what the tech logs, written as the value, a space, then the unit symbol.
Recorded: 70.70 ft³
